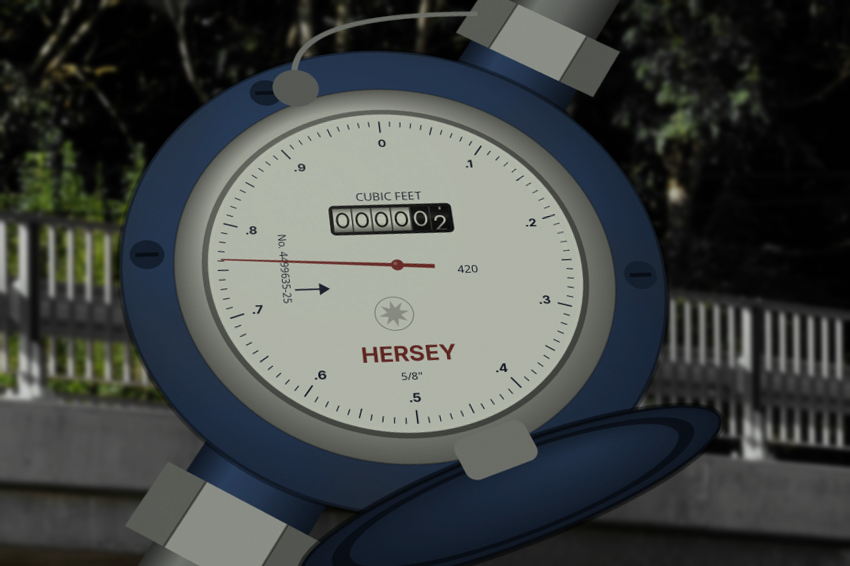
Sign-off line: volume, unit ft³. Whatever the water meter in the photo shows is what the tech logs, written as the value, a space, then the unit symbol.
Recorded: 1.76 ft³
